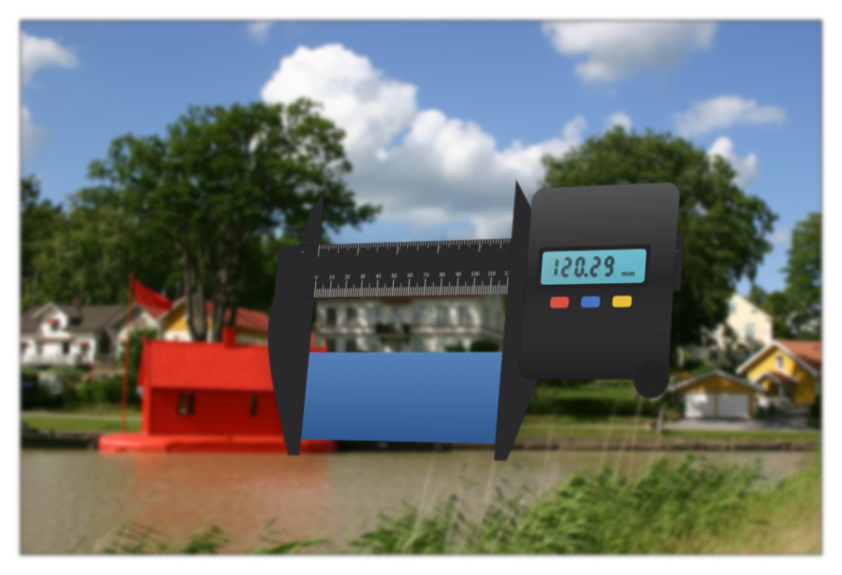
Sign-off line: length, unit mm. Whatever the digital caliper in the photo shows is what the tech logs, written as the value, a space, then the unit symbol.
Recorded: 120.29 mm
